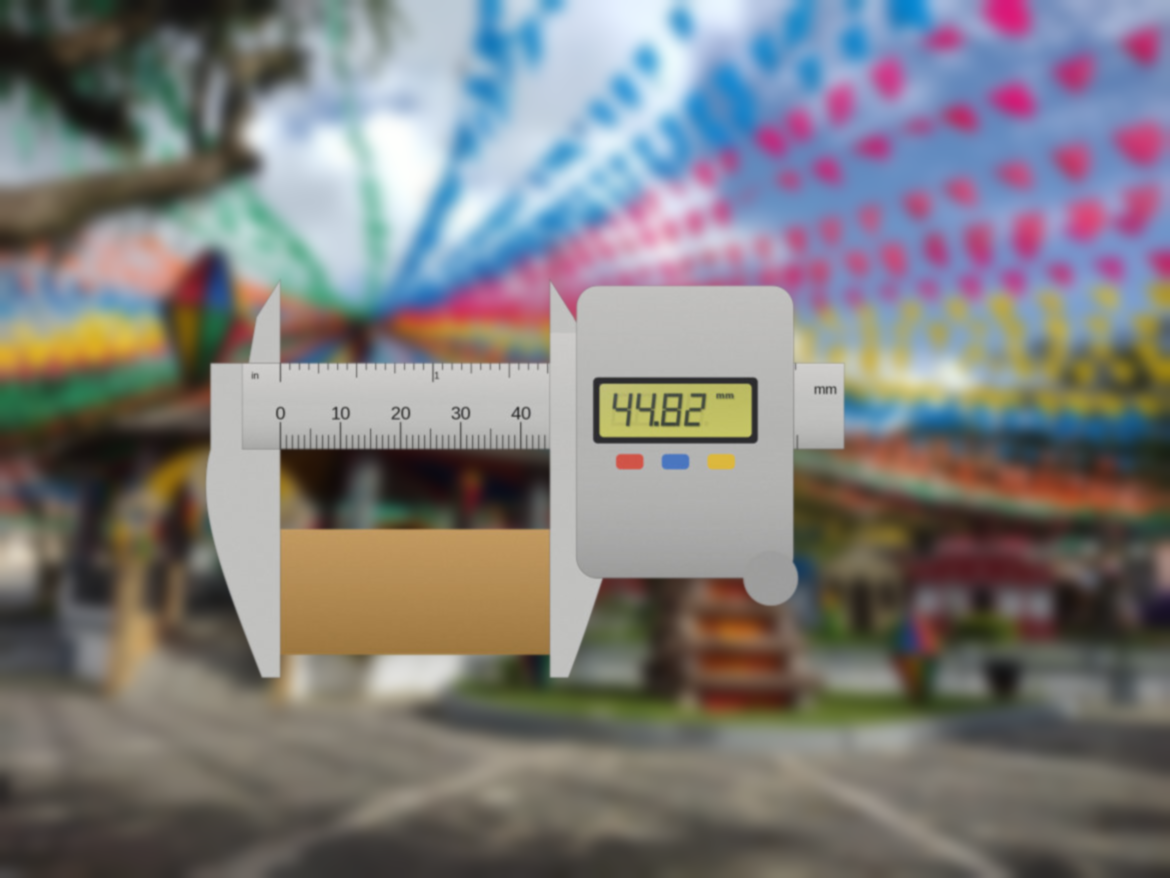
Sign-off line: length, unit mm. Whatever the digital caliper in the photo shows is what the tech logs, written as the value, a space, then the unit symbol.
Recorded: 44.82 mm
